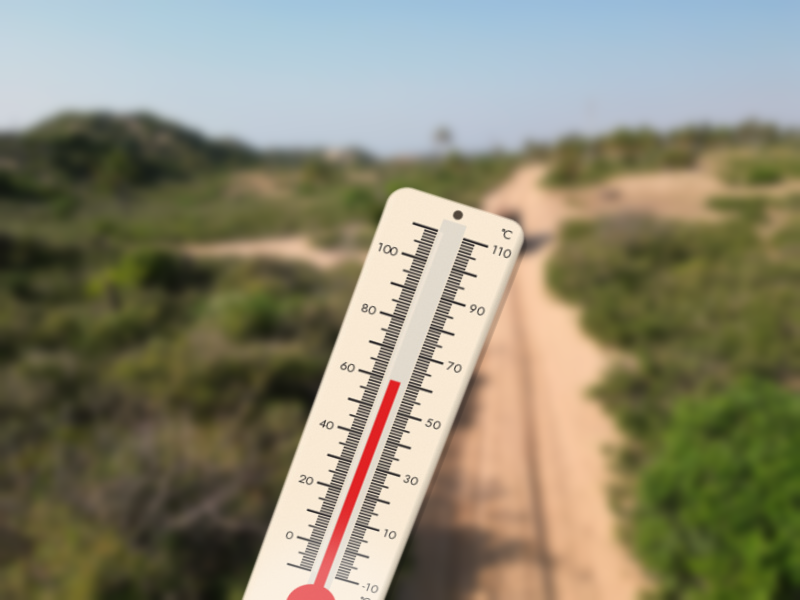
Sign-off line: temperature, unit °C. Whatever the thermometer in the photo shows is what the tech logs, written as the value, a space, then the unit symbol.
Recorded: 60 °C
